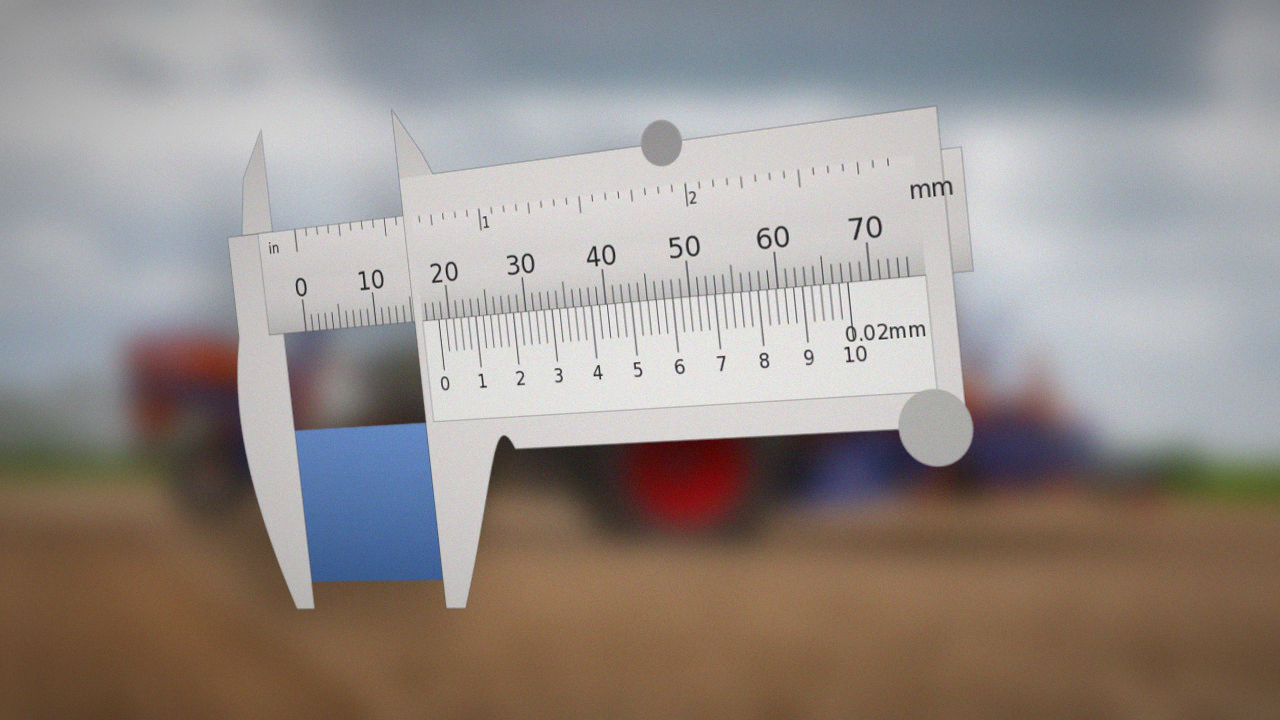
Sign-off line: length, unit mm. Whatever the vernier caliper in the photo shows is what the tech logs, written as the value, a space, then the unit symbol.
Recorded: 18.6 mm
